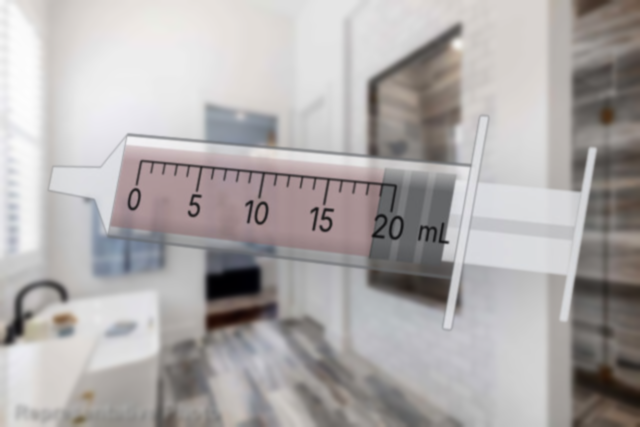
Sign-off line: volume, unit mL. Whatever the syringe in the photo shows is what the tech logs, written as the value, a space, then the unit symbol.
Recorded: 19 mL
